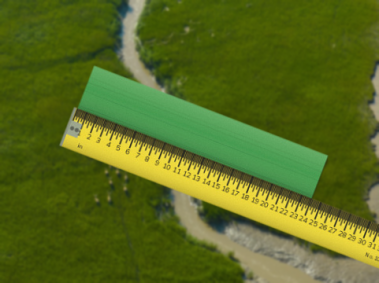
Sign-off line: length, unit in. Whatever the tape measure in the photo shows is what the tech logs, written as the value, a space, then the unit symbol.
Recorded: 24 in
